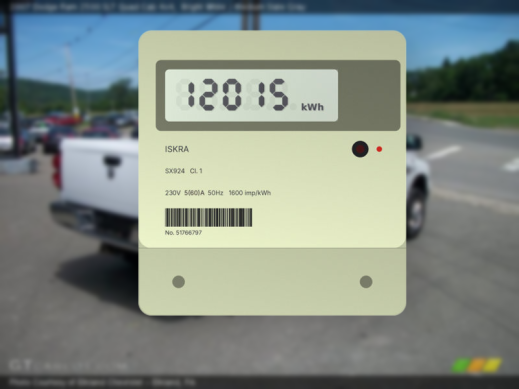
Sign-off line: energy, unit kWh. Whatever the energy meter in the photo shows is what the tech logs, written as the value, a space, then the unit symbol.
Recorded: 12015 kWh
